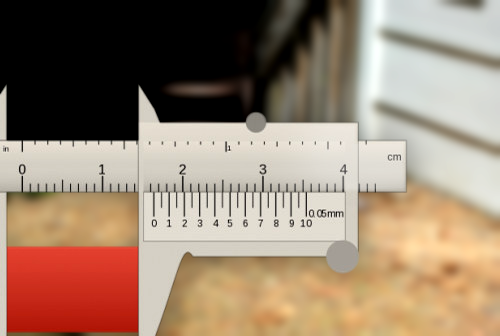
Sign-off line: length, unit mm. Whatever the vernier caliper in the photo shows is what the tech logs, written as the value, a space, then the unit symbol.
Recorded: 16.4 mm
